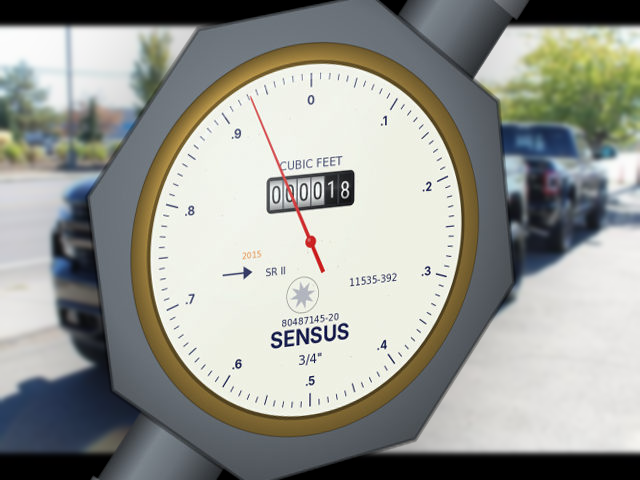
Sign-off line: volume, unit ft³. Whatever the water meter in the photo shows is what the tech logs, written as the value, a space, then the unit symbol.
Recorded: 17.93 ft³
